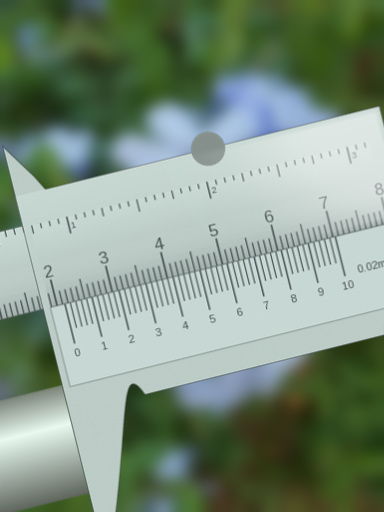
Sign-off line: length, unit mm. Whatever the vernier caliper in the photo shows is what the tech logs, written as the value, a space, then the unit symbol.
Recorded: 21.4 mm
